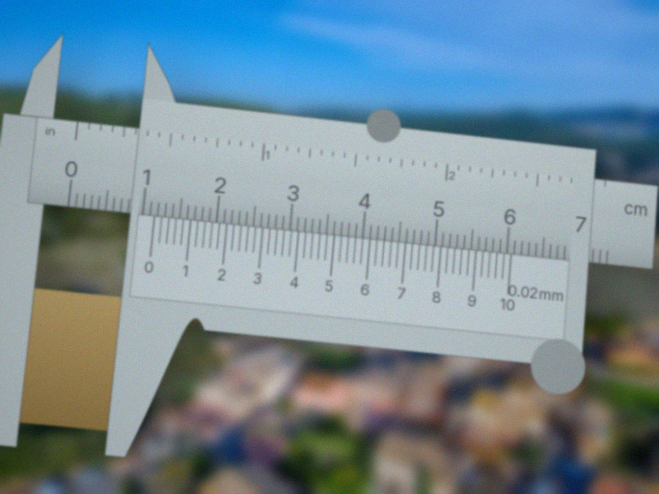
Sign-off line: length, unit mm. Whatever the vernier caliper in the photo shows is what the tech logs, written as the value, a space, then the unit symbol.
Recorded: 11.6 mm
